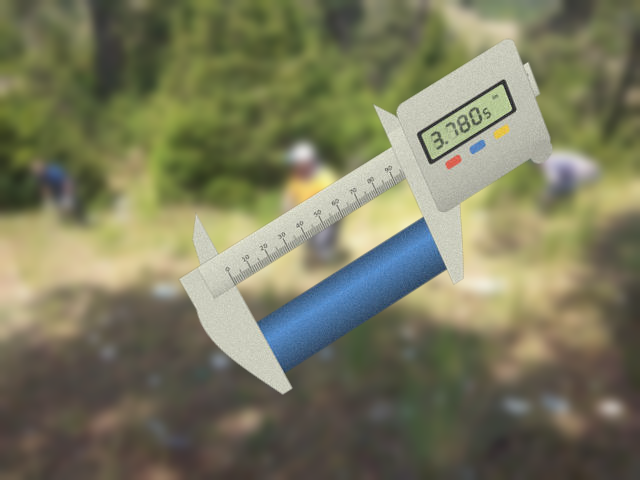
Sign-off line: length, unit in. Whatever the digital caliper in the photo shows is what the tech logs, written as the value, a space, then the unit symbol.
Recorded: 3.7805 in
